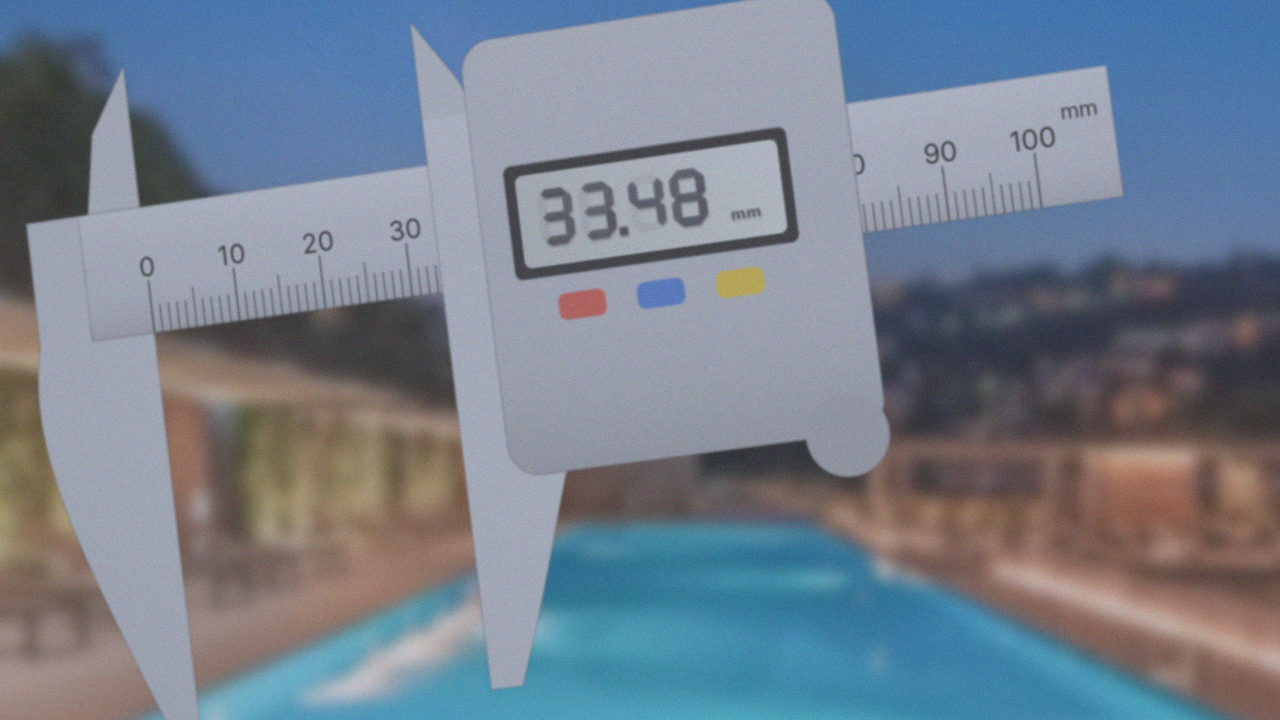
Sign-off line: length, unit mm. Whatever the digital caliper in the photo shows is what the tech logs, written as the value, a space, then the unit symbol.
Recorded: 33.48 mm
